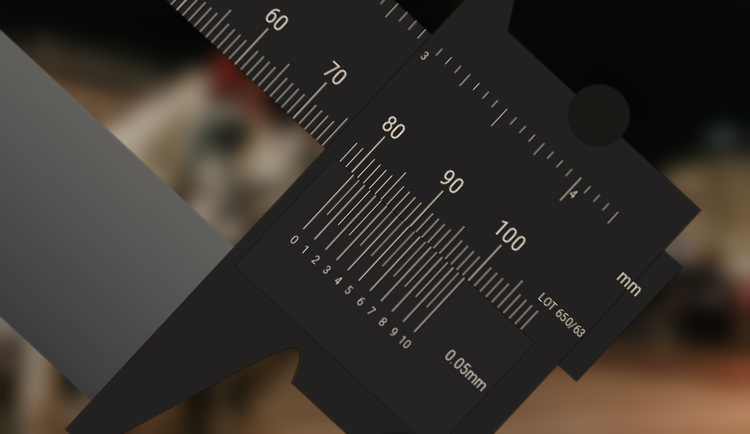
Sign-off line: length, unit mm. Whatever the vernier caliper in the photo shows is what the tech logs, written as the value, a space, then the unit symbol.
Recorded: 80.4 mm
